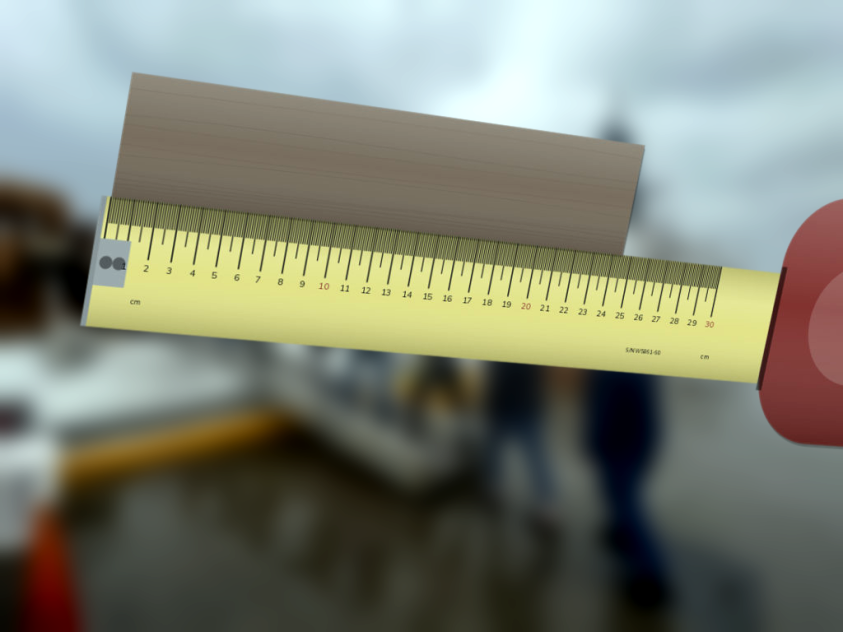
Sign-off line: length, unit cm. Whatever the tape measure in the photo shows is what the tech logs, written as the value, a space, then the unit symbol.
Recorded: 24.5 cm
